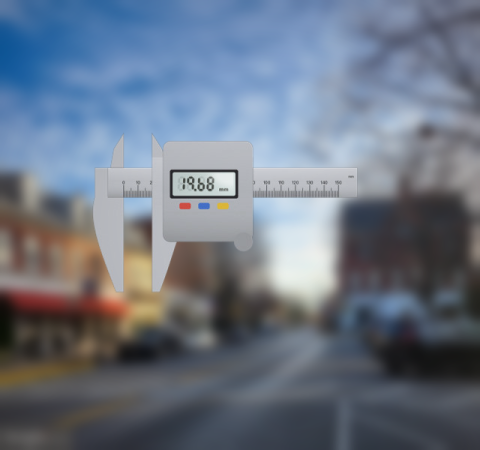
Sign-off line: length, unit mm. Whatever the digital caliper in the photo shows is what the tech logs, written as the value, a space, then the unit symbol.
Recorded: 19.68 mm
